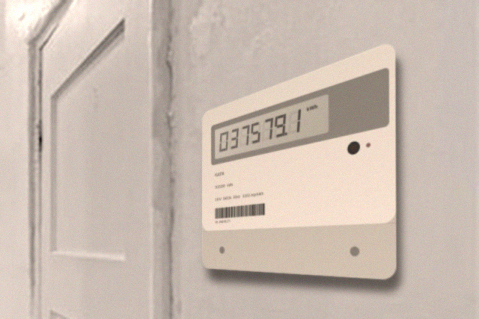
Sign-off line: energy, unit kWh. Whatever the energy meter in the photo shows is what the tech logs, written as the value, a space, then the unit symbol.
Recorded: 37579.1 kWh
